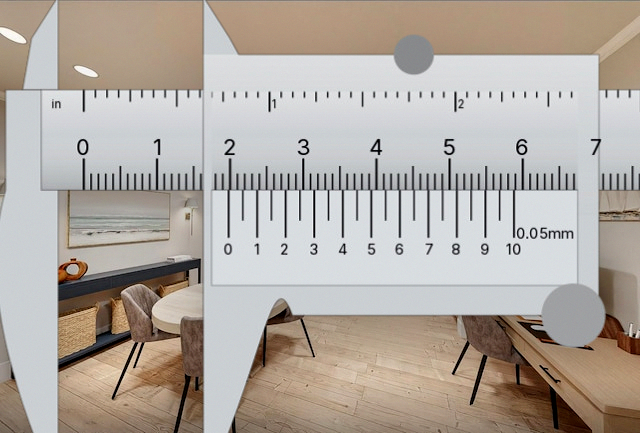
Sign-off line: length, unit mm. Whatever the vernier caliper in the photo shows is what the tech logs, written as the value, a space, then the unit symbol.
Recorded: 19.8 mm
